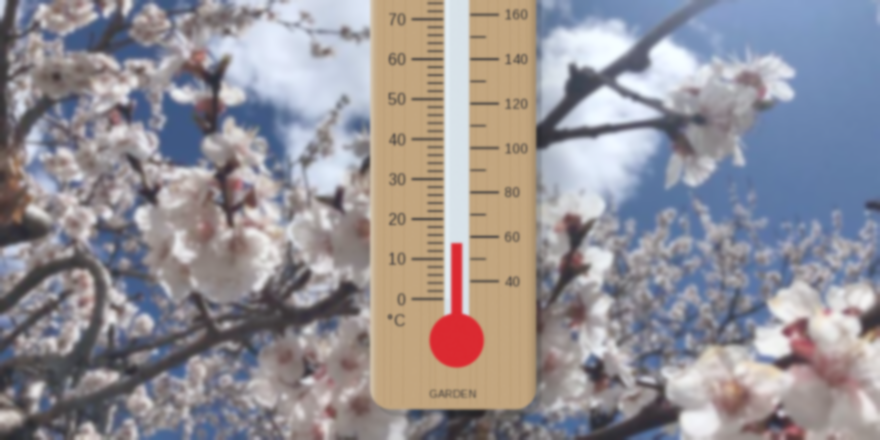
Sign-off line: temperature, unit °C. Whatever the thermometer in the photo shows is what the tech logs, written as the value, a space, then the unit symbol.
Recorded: 14 °C
